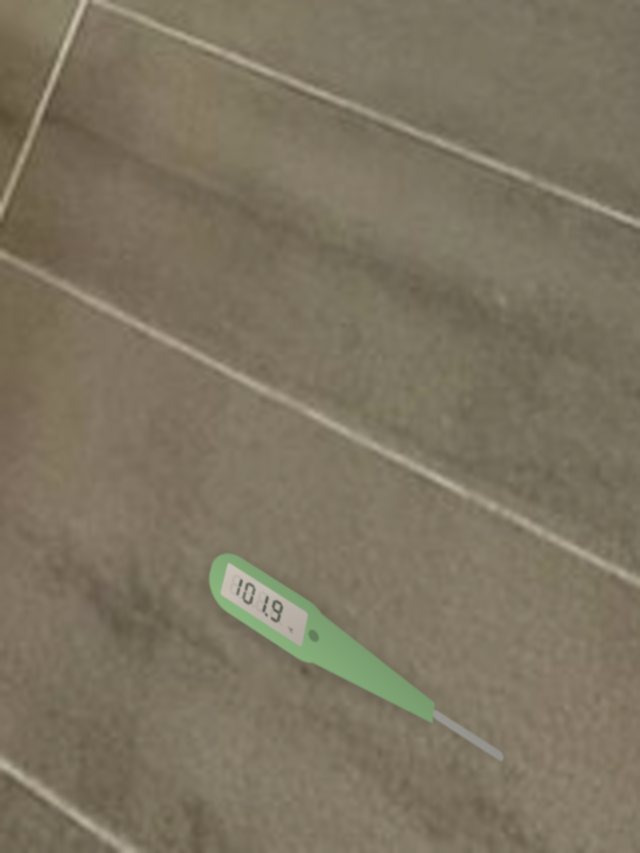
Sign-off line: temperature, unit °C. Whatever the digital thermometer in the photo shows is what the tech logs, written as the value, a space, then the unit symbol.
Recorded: 101.9 °C
